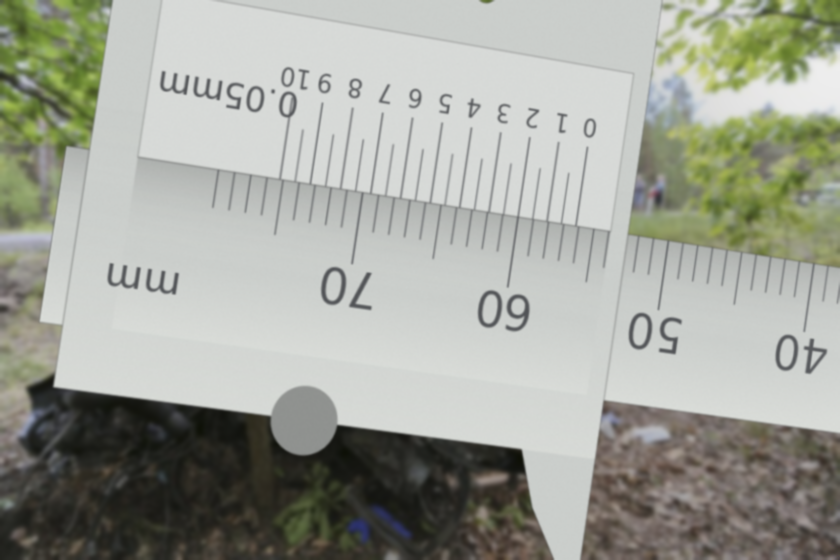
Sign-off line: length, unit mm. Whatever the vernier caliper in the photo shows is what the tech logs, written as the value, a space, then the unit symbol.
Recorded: 56.2 mm
